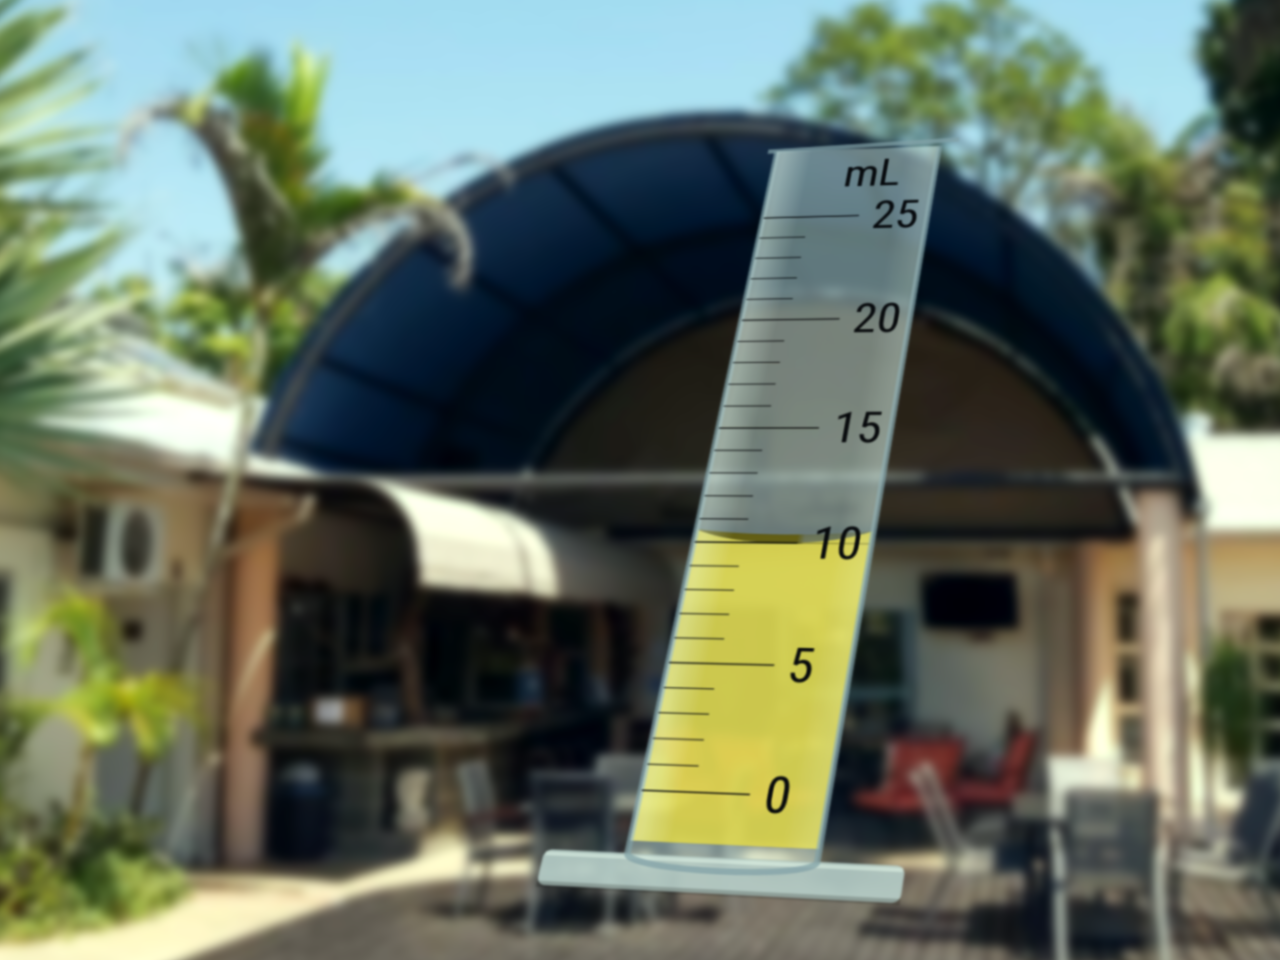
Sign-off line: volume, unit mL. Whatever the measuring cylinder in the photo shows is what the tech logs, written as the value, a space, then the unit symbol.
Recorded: 10 mL
